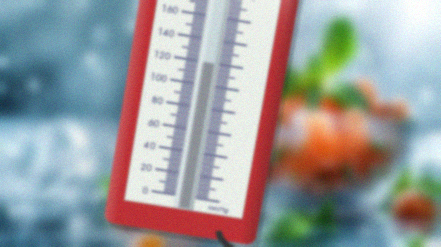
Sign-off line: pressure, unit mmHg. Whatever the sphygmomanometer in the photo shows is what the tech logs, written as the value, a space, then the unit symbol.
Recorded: 120 mmHg
